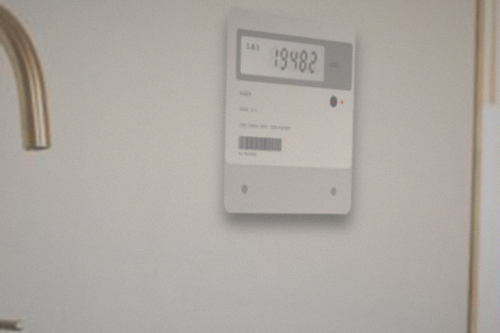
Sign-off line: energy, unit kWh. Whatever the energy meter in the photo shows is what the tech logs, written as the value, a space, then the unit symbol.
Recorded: 19482 kWh
